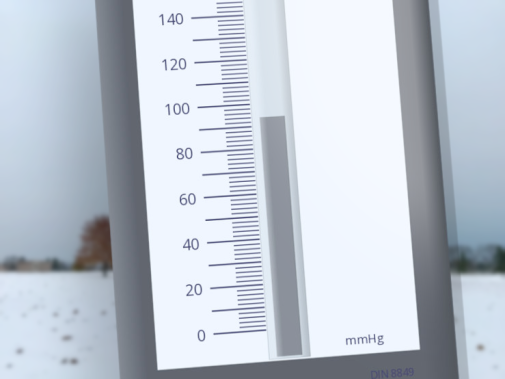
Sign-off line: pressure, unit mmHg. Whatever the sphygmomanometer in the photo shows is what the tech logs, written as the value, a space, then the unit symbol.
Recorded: 94 mmHg
